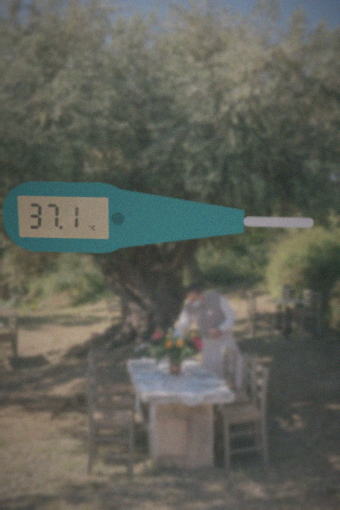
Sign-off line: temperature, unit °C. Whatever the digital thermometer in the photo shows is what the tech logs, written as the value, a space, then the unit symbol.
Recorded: 37.1 °C
